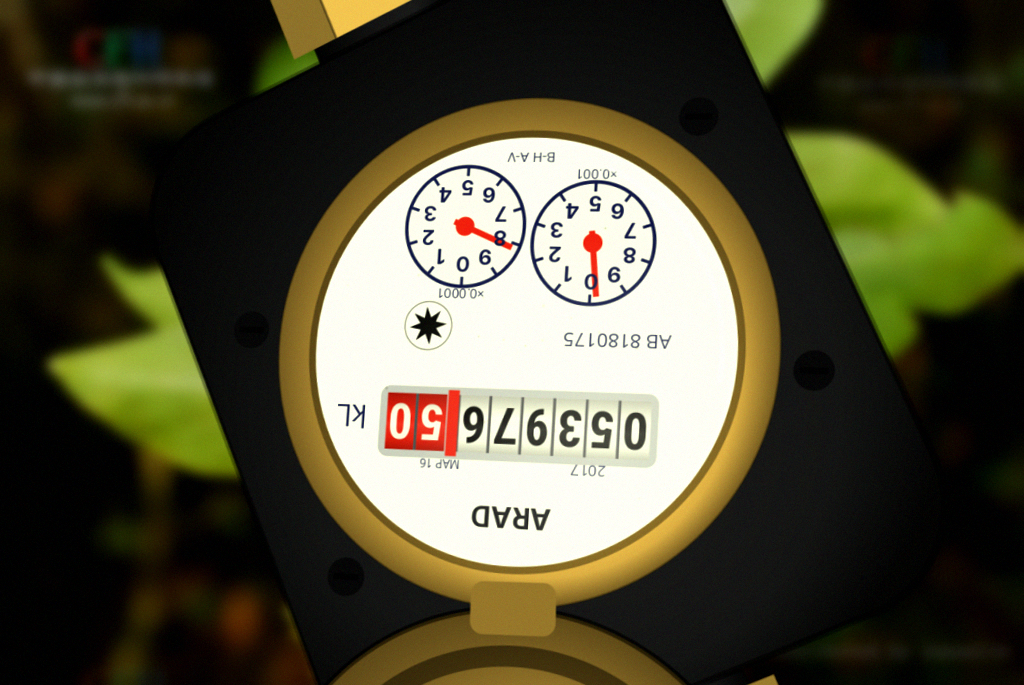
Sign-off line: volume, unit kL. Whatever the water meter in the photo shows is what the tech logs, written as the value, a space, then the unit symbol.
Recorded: 53976.4998 kL
